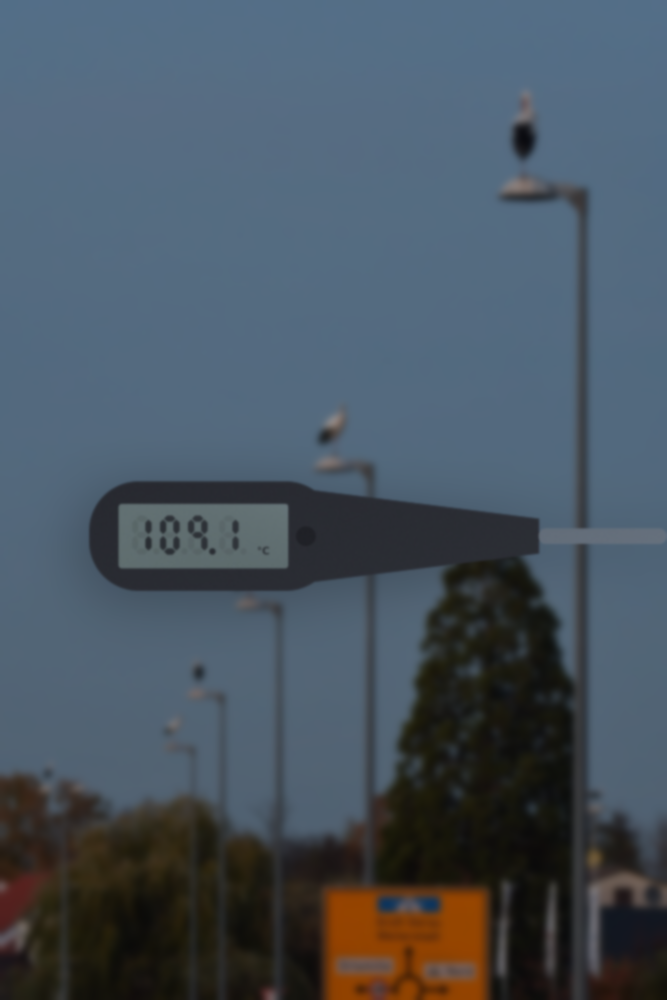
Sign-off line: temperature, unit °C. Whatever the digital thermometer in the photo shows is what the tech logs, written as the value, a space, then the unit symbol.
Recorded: 109.1 °C
